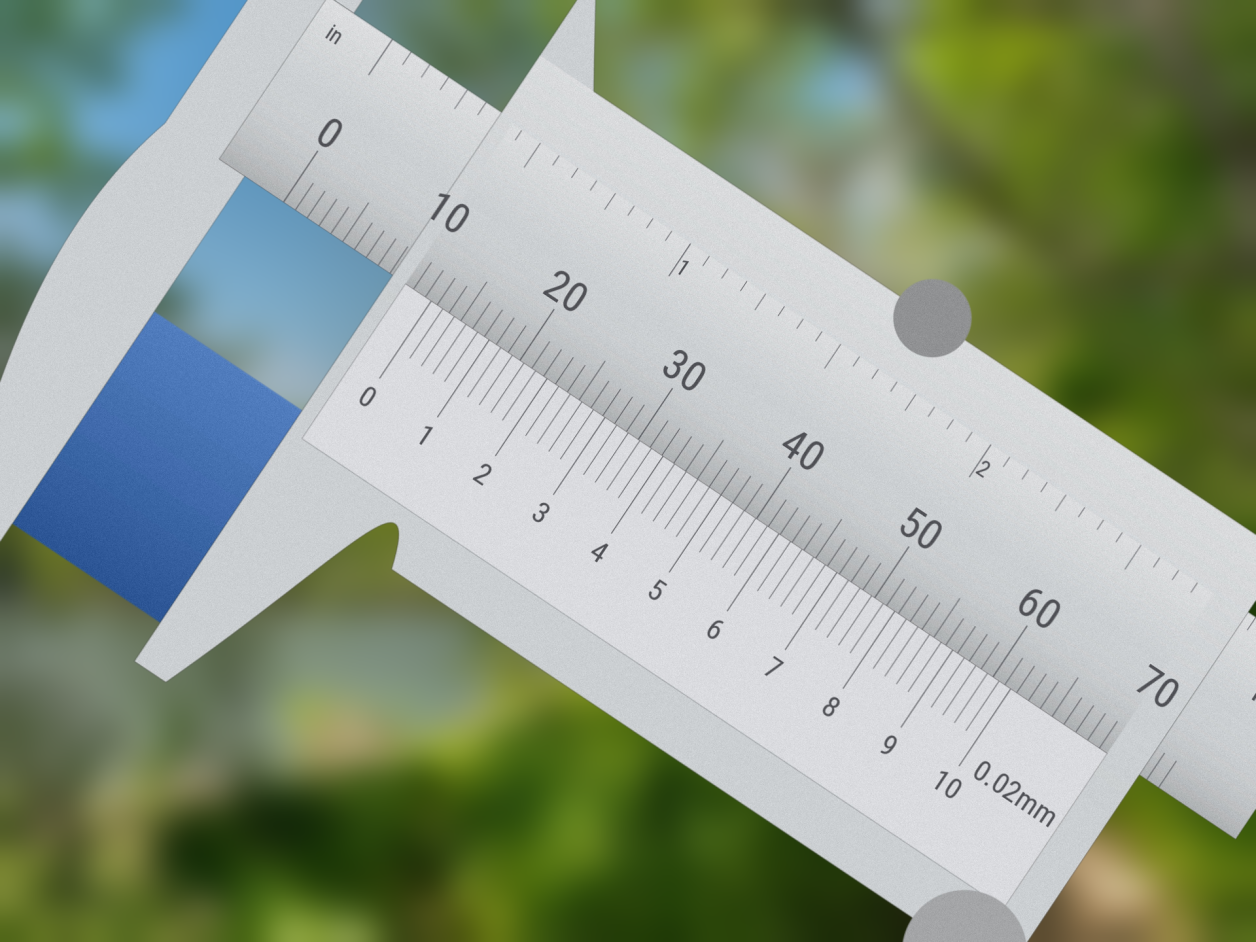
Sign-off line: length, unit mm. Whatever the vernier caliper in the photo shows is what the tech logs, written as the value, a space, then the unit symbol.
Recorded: 12.5 mm
